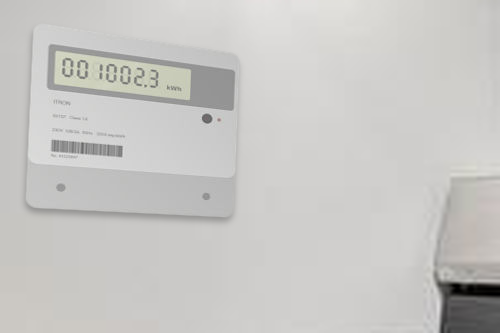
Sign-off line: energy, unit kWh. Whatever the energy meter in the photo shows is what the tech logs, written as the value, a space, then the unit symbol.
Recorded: 1002.3 kWh
